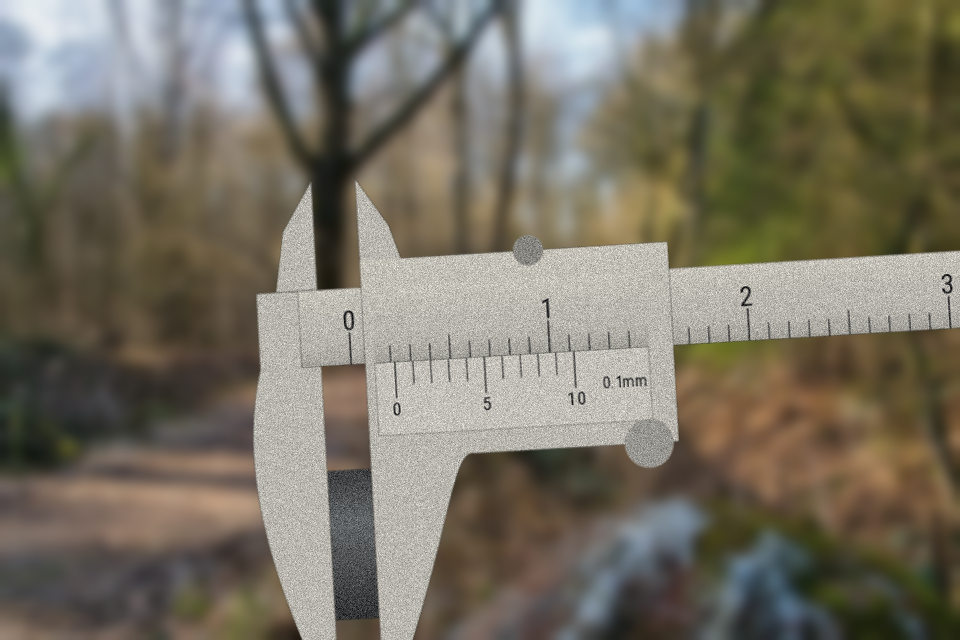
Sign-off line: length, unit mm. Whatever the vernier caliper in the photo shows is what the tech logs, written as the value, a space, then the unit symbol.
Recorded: 2.2 mm
